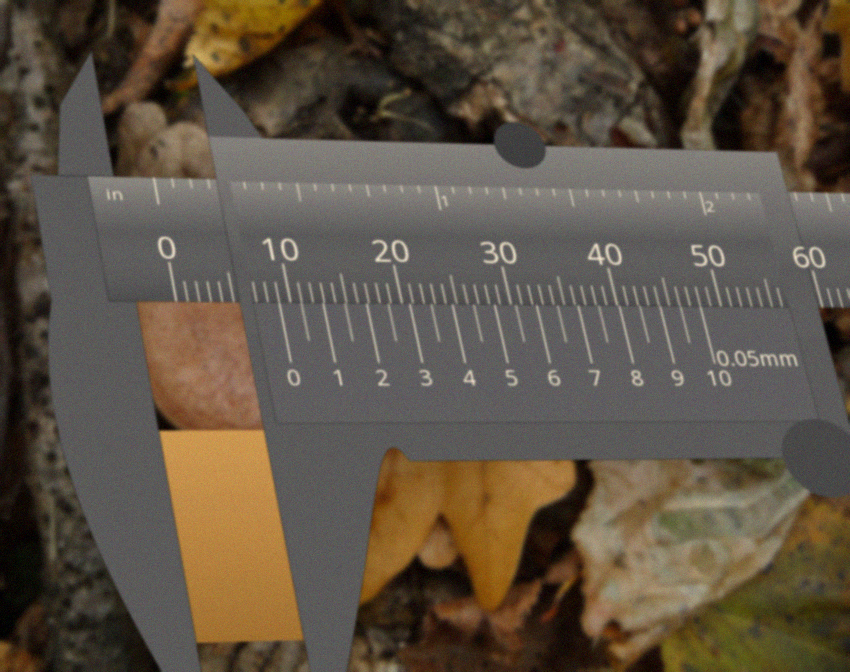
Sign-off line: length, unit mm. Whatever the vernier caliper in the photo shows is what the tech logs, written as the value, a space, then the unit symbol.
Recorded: 9.0 mm
